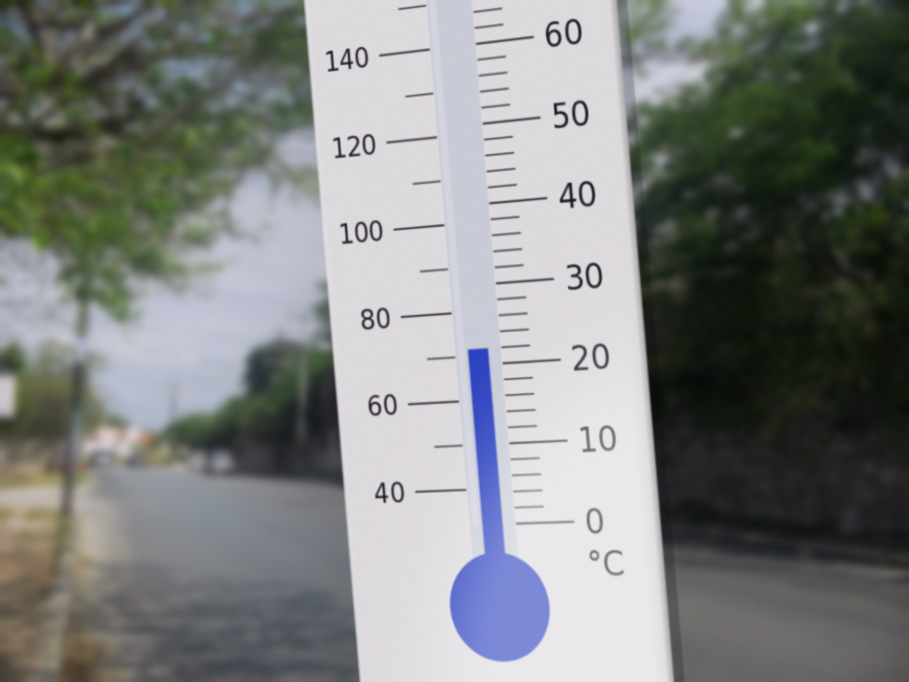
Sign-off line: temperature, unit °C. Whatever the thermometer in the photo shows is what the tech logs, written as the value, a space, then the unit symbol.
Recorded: 22 °C
